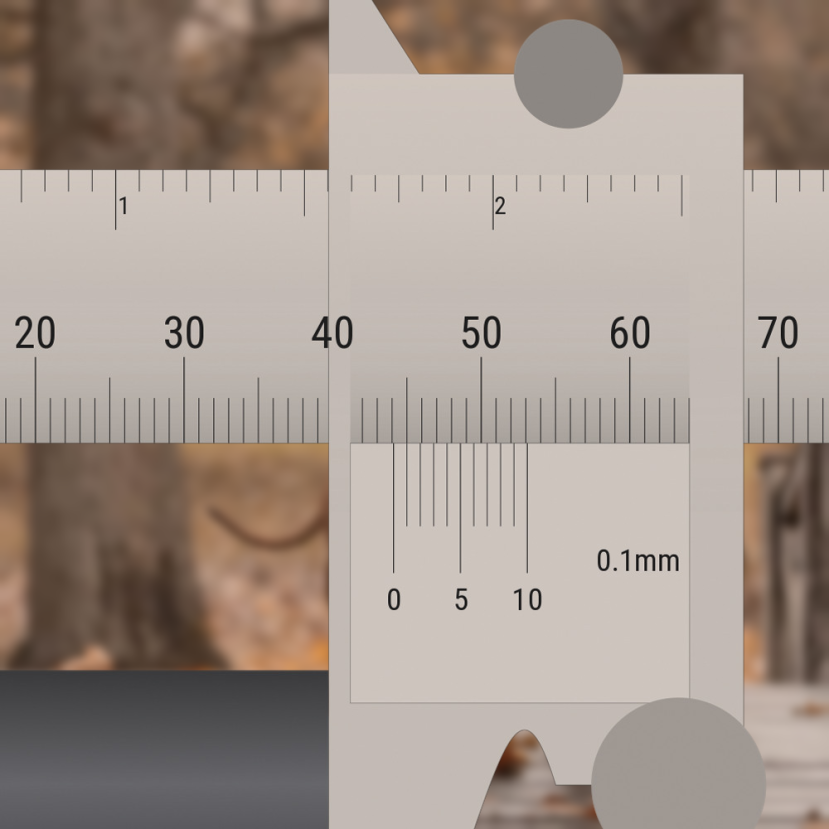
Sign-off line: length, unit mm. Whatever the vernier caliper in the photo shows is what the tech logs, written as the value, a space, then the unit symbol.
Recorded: 44.1 mm
